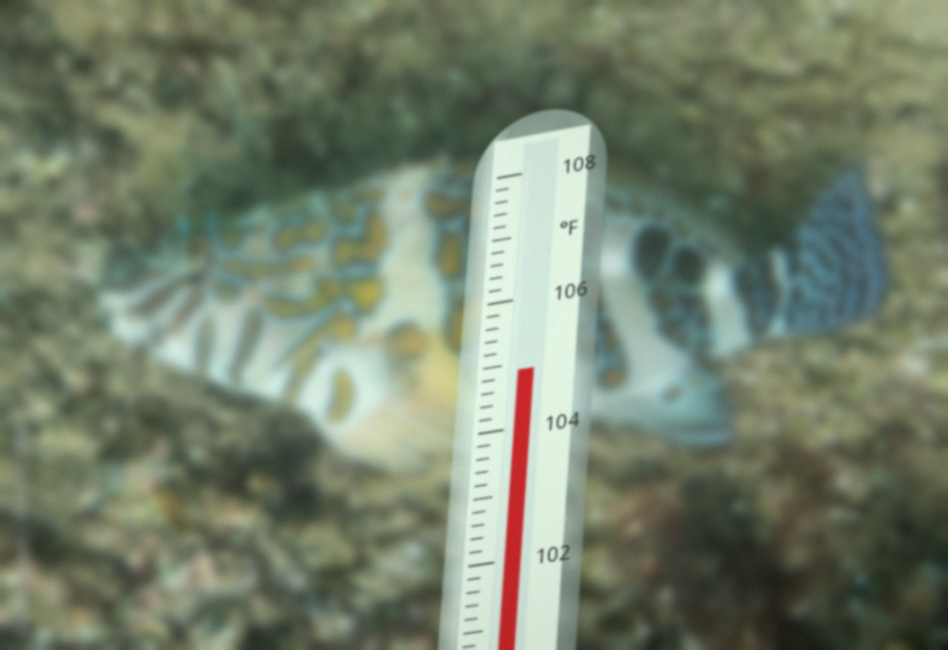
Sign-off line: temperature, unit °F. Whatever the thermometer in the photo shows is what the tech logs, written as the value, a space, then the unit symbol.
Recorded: 104.9 °F
